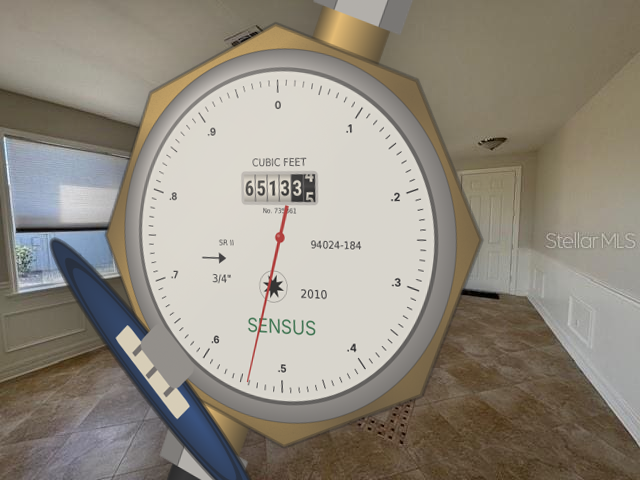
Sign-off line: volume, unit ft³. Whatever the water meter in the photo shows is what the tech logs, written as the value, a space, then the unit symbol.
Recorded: 651334.54 ft³
